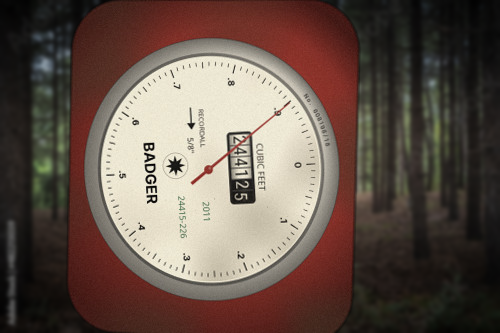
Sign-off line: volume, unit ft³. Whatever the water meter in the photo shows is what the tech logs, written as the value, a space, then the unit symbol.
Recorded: 244124.90 ft³
